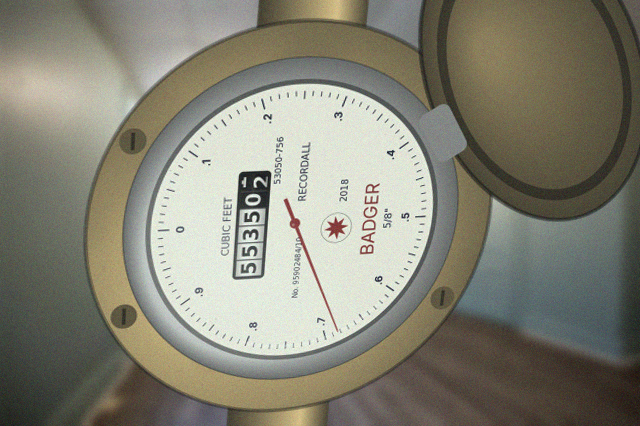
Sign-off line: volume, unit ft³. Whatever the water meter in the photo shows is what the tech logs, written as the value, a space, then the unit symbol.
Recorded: 553501.68 ft³
